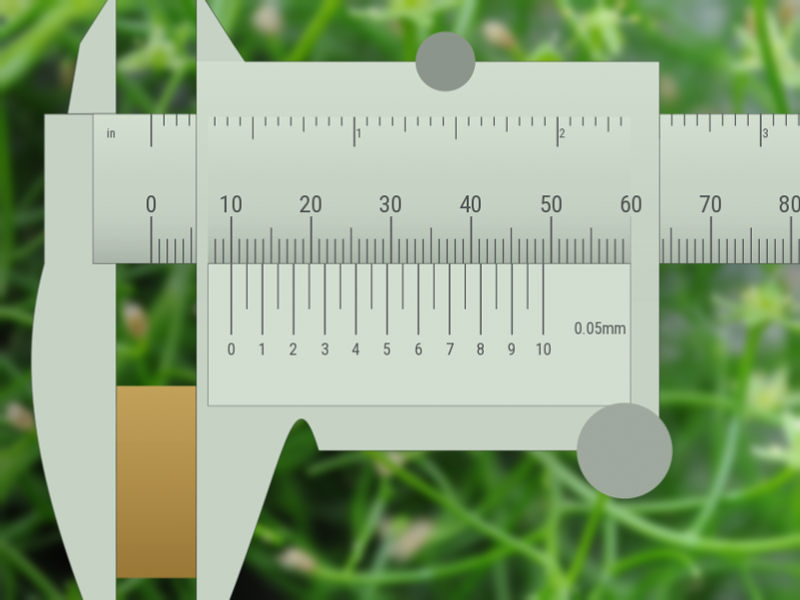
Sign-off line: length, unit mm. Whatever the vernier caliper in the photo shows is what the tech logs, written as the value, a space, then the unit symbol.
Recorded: 10.0 mm
